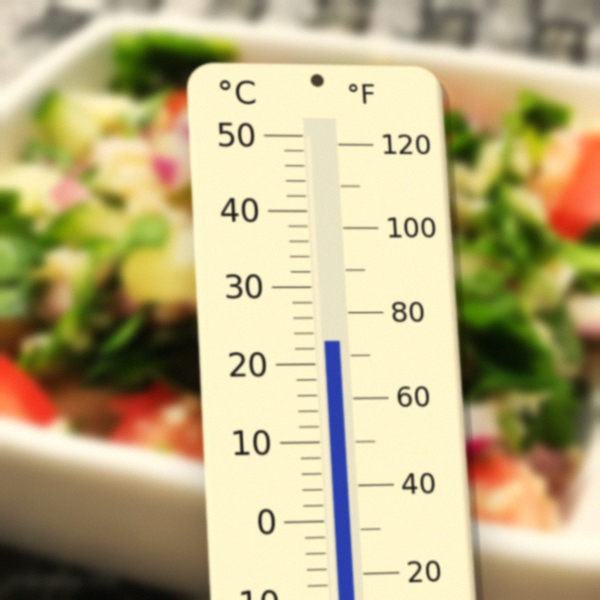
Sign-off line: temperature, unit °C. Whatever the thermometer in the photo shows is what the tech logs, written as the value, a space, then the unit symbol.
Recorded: 23 °C
